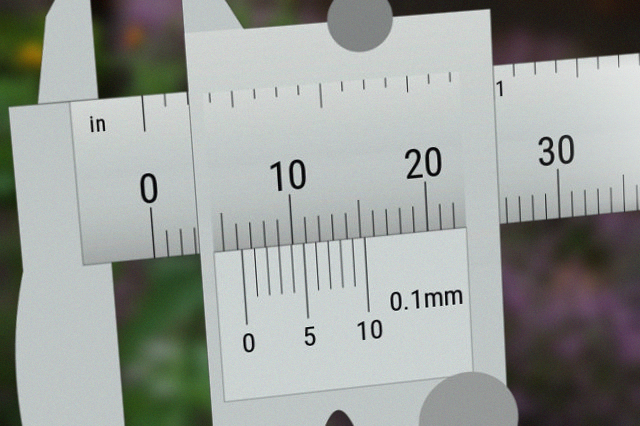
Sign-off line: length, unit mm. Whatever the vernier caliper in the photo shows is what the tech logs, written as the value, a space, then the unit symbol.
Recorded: 6.3 mm
